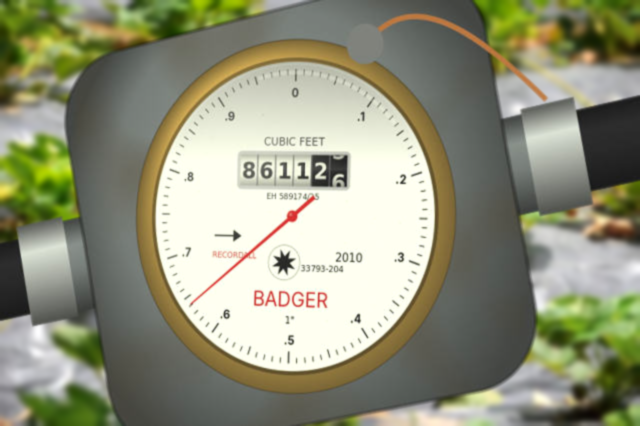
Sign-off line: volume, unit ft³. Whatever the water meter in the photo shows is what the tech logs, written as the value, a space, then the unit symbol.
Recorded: 861125.64 ft³
